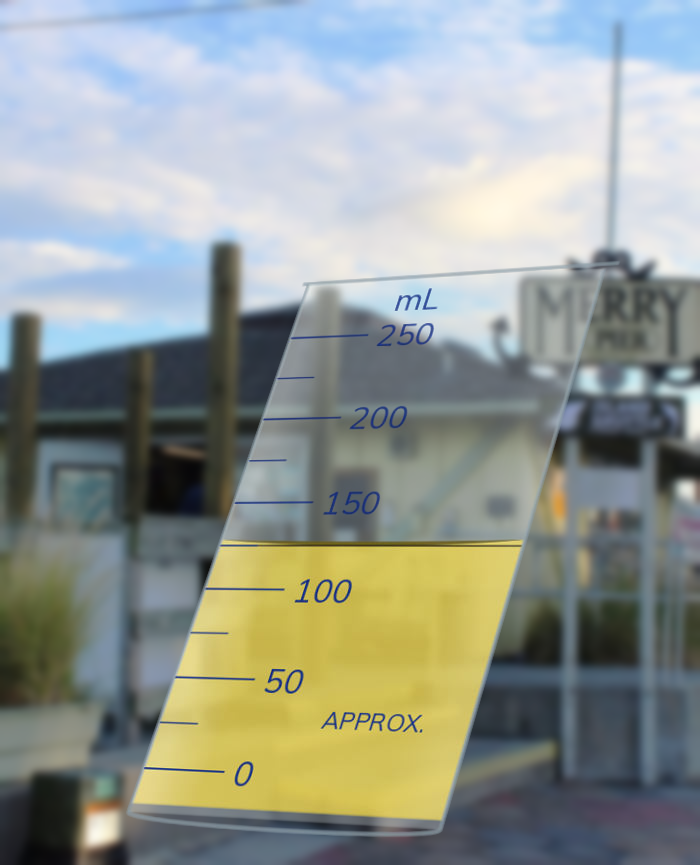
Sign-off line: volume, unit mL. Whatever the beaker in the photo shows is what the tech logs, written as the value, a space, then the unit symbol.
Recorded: 125 mL
